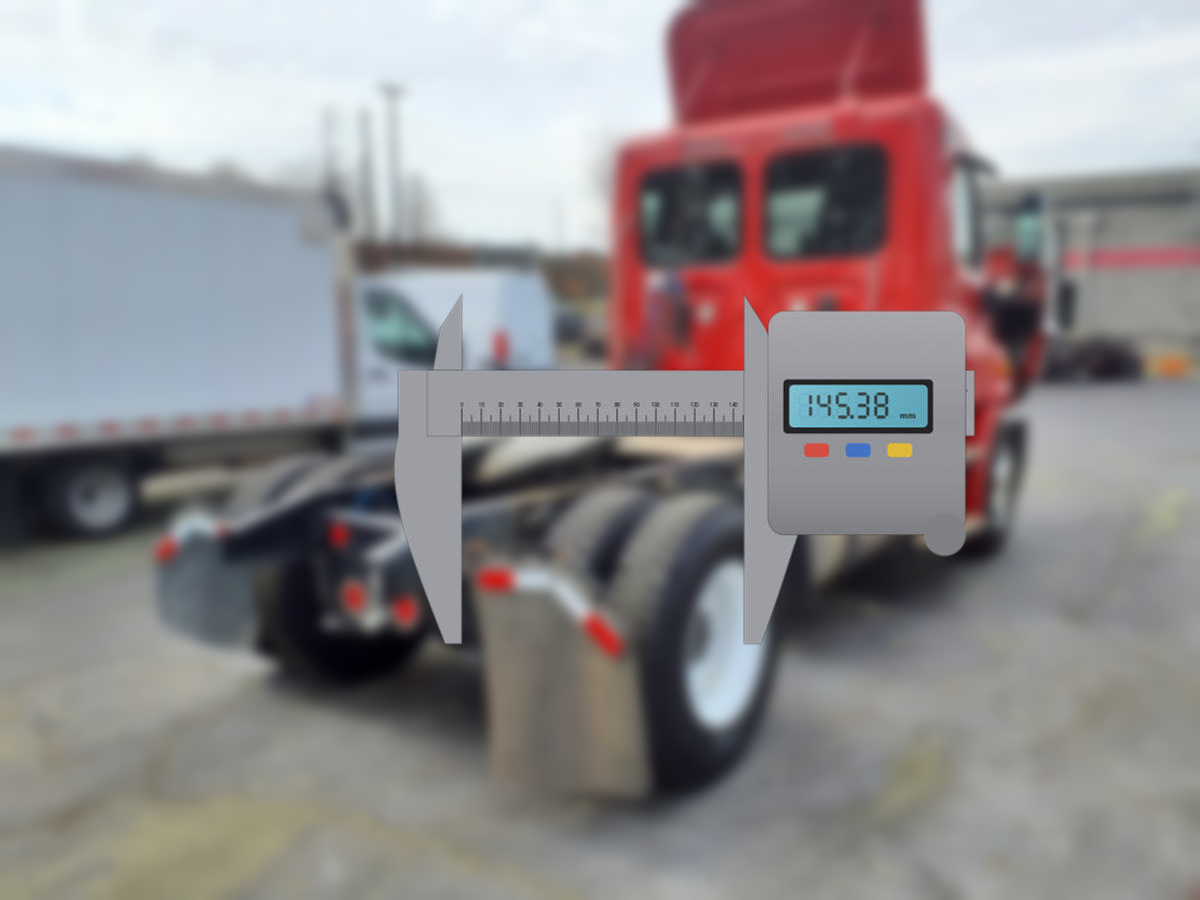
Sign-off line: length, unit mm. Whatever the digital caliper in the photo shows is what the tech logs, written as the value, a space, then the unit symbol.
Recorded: 145.38 mm
